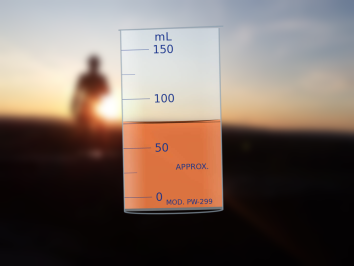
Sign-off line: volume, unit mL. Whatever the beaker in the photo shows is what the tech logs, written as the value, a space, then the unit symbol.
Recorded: 75 mL
